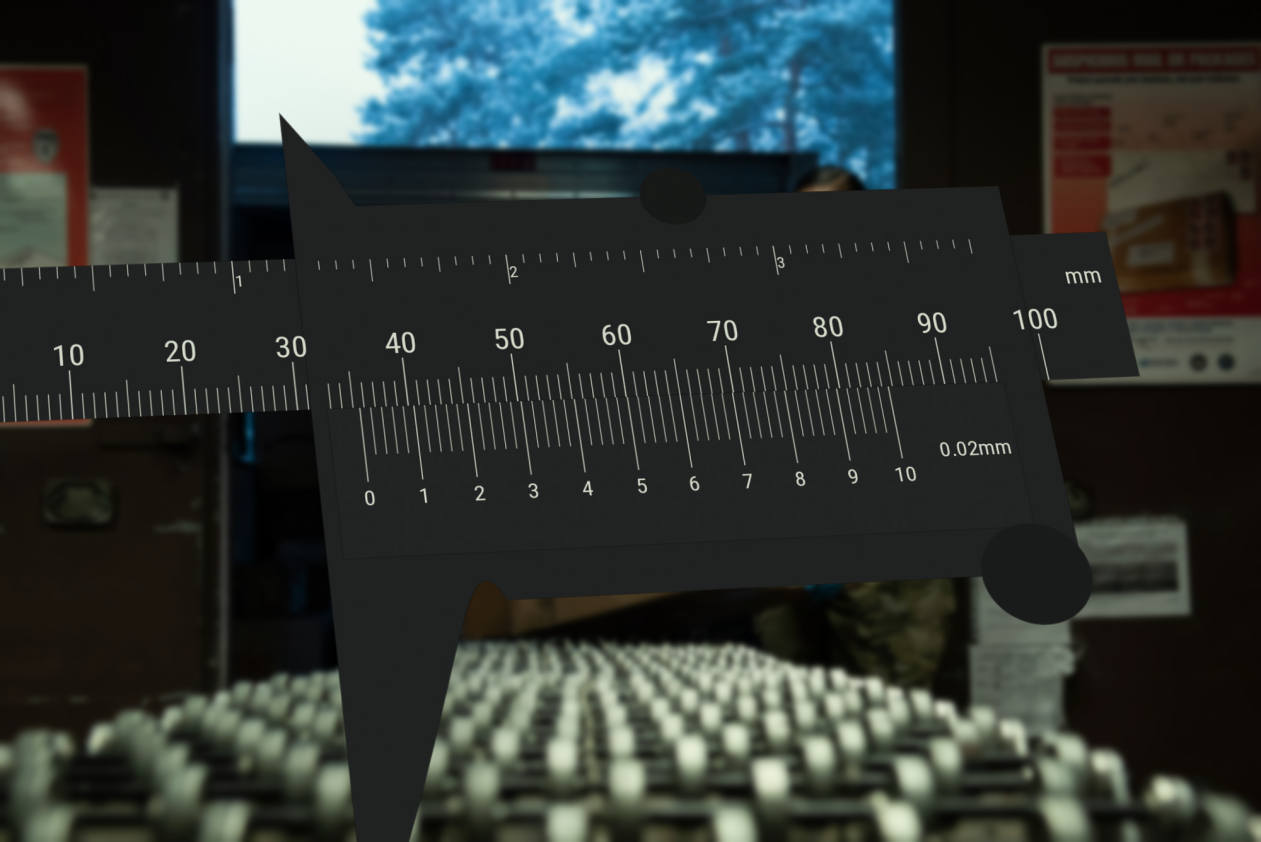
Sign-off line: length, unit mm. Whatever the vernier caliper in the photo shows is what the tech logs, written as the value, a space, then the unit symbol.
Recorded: 35.6 mm
